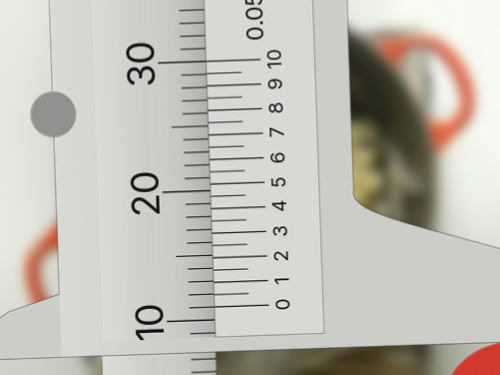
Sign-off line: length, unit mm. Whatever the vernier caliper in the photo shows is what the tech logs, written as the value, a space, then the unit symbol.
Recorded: 11.0 mm
